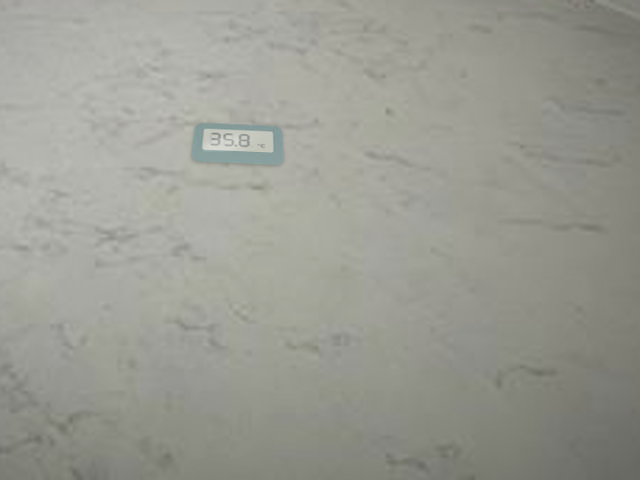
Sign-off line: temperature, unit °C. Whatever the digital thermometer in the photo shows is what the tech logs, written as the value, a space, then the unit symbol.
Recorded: 35.8 °C
